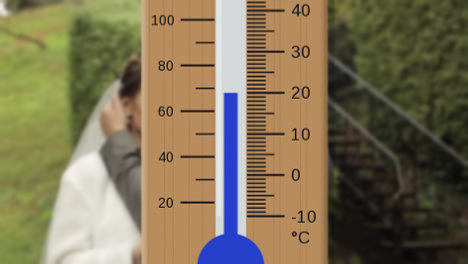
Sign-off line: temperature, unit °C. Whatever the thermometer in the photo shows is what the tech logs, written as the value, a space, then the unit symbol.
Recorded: 20 °C
